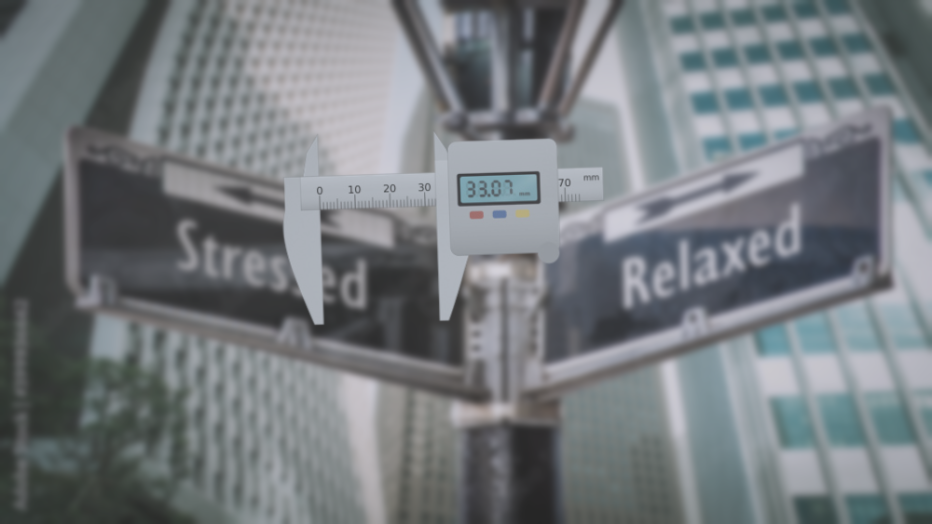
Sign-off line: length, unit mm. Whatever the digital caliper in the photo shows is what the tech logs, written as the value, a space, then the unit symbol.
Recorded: 33.07 mm
